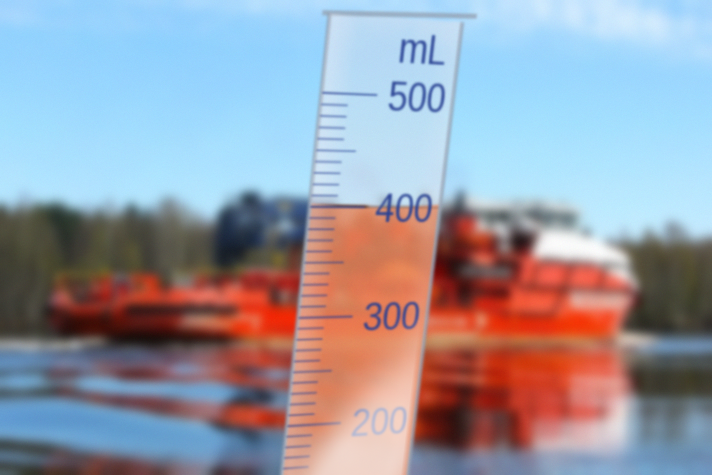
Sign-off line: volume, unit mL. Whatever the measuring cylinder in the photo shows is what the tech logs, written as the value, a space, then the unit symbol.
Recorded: 400 mL
